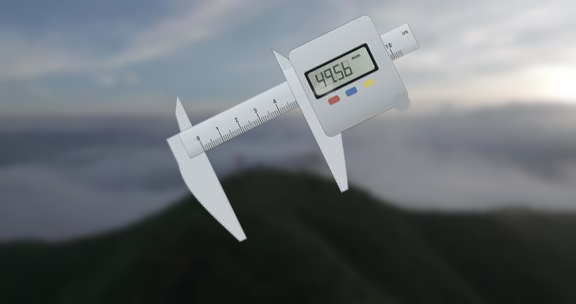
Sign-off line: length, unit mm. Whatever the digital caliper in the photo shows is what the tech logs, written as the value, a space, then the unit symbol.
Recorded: 49.56 mm
